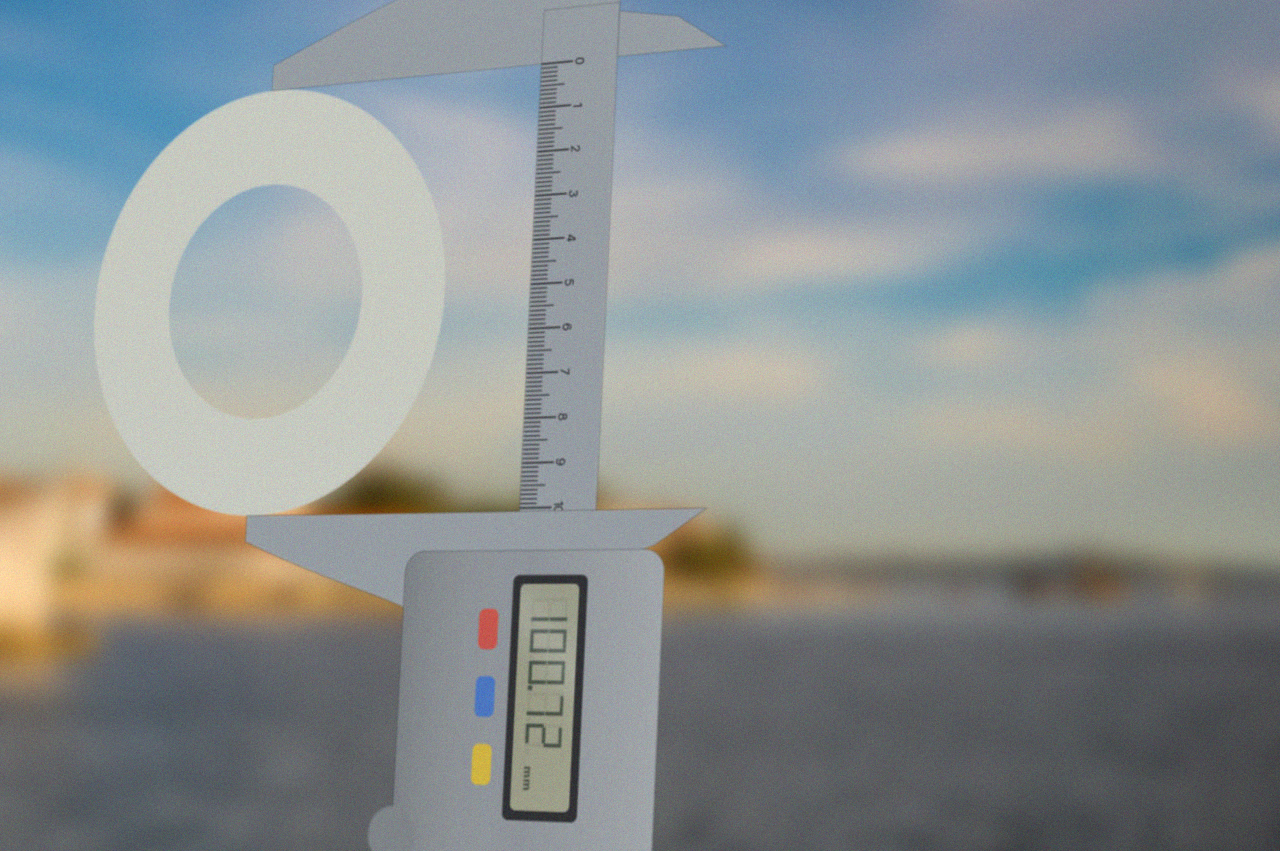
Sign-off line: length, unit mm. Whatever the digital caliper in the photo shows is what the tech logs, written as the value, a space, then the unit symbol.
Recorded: 100.72 mm
